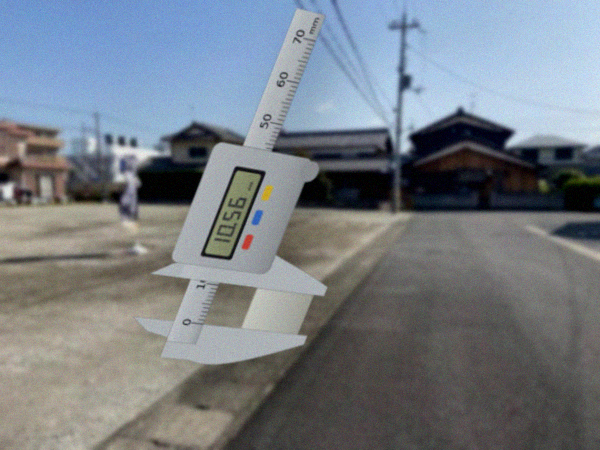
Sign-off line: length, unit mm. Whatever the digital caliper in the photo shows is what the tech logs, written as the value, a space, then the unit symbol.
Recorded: 10.56 mm
